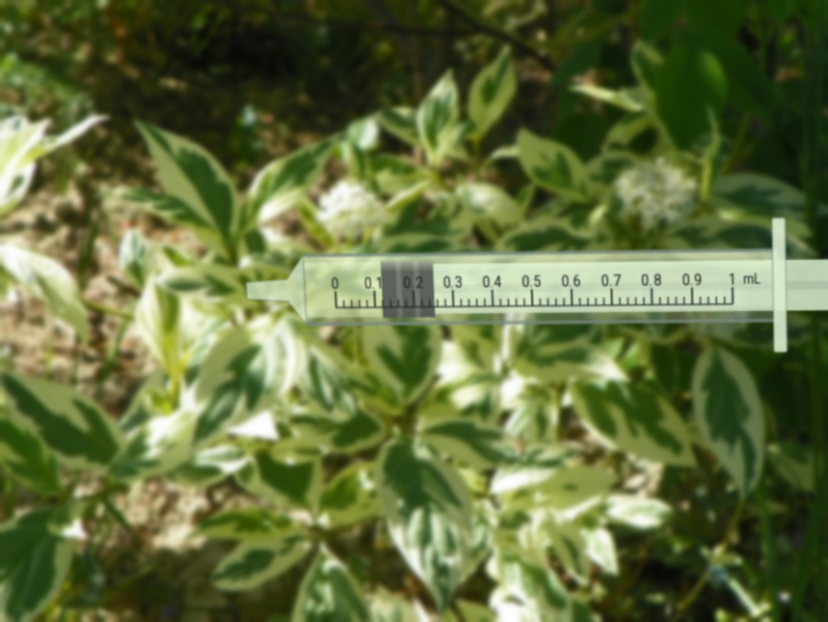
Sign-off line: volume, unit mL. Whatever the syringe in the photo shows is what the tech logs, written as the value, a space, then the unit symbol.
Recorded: 0.12 mL
